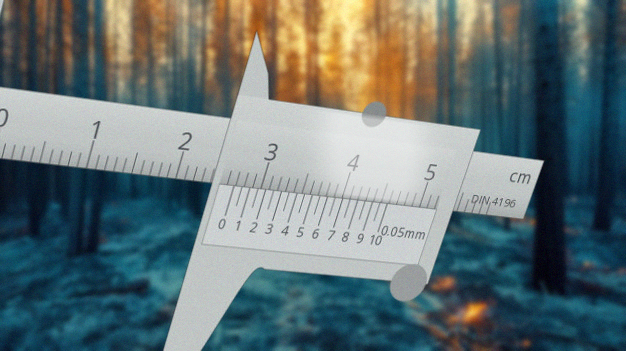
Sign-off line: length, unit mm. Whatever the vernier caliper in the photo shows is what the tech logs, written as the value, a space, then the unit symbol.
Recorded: 26.8 mm
